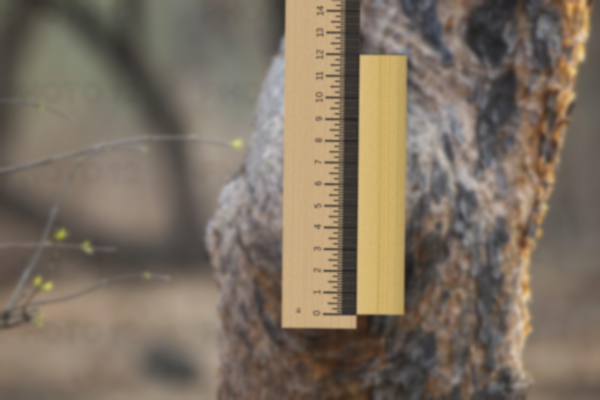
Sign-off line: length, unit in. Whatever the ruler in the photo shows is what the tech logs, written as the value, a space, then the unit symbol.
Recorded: 12 in
